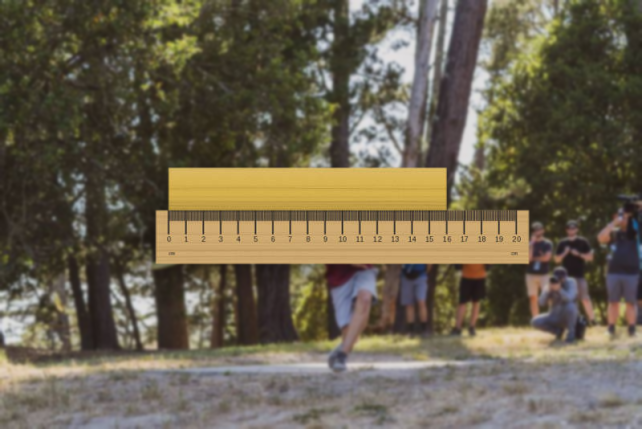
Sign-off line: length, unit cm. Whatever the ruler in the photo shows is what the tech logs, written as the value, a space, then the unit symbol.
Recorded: 16 cm
